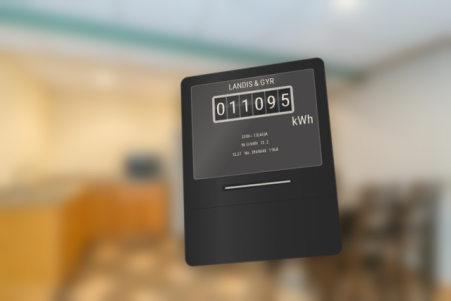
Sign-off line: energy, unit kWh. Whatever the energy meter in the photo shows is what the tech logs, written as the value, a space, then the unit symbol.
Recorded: 11095 kWh
